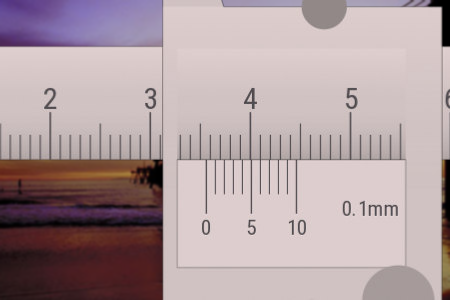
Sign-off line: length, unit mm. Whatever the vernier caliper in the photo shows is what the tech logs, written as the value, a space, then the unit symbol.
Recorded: 35.6 mm
